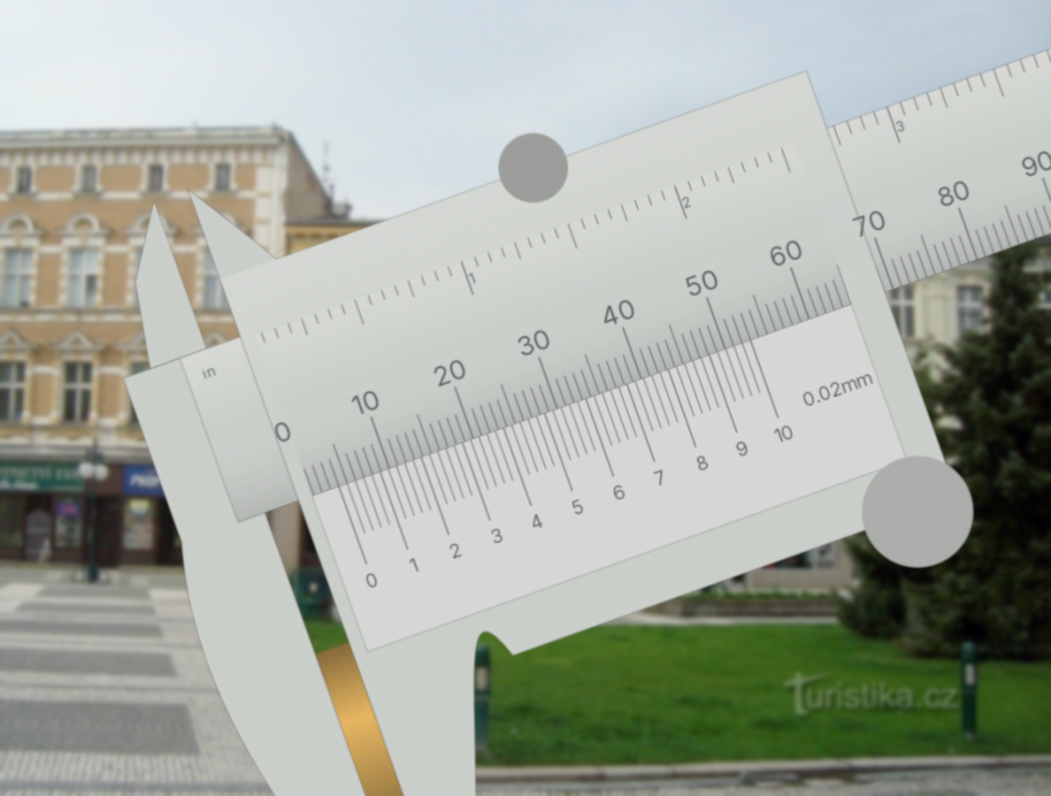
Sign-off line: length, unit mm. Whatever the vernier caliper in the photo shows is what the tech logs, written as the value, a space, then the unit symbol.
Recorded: 4.0 mm
